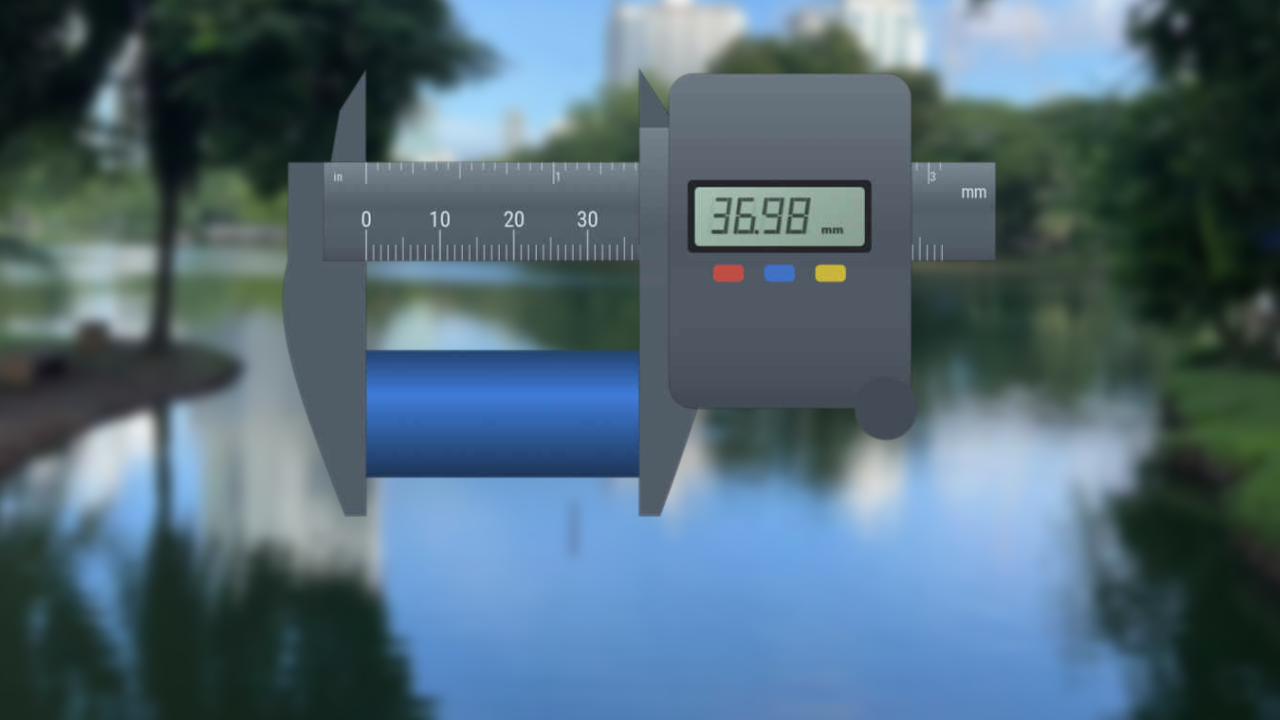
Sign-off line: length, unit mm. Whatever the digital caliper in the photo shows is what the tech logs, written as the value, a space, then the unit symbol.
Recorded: 36.98 mm
